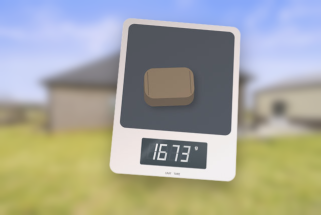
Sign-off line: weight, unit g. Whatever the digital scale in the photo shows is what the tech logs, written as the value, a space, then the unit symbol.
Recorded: 1673 g
